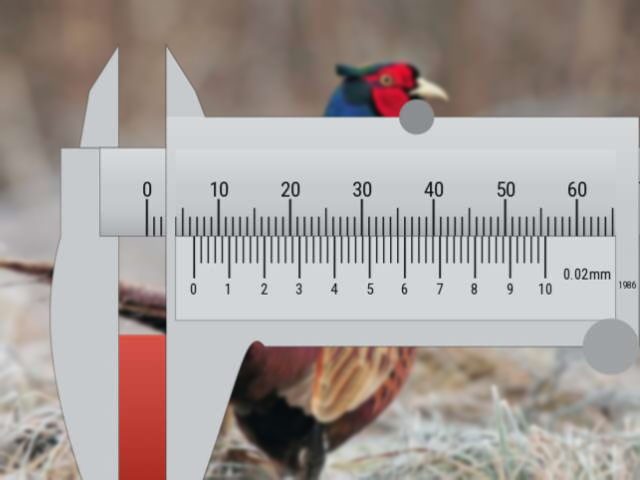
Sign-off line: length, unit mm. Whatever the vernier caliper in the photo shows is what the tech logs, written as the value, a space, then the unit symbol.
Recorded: 6.6 mm
